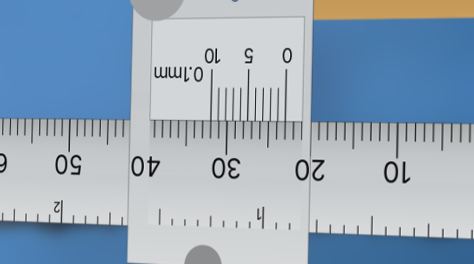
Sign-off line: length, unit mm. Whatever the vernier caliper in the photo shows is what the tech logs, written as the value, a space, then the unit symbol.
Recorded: 23.0 mm
